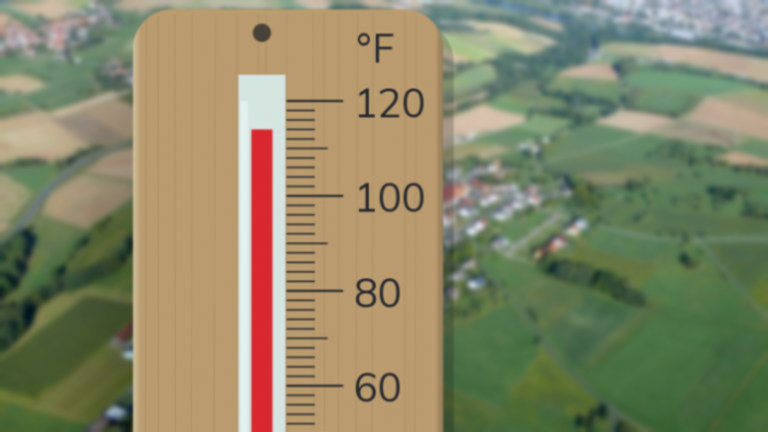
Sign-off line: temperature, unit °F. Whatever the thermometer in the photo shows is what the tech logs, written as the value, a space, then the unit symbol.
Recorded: 114 °F
